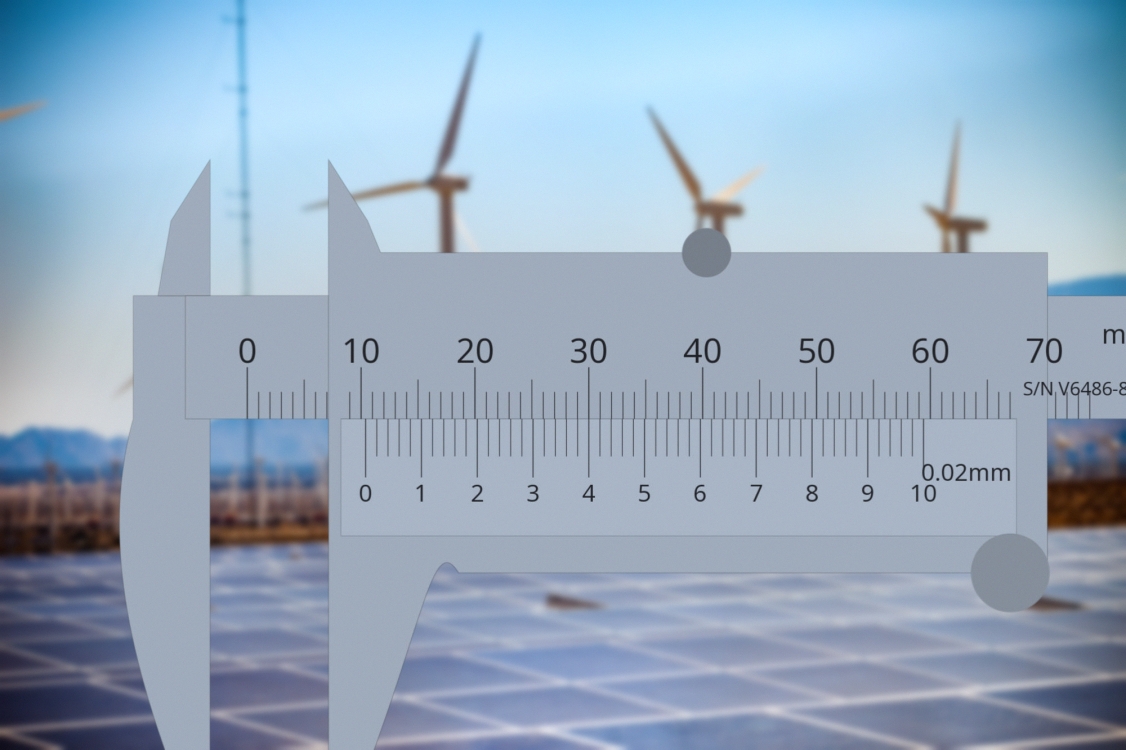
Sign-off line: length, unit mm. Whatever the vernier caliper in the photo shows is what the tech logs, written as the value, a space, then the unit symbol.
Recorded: 10.4 mm
